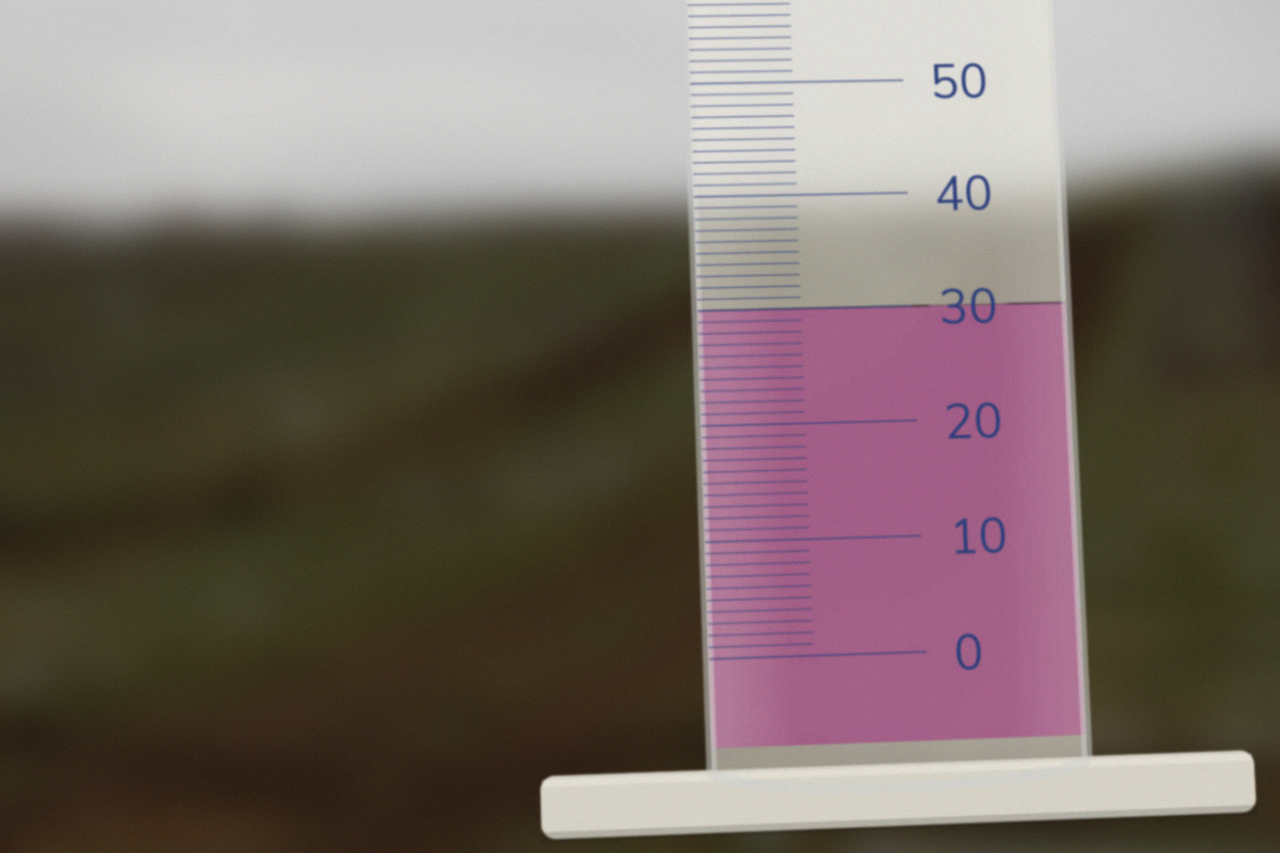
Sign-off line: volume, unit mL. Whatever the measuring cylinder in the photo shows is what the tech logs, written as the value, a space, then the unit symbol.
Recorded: 30 mL
